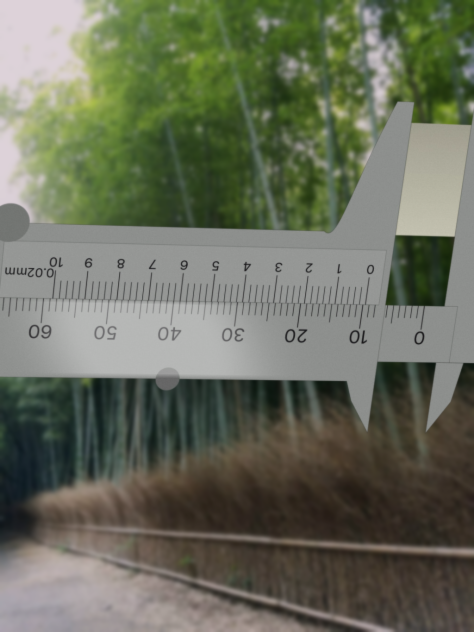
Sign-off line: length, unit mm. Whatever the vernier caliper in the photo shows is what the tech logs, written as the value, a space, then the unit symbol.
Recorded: 9.6 mm
